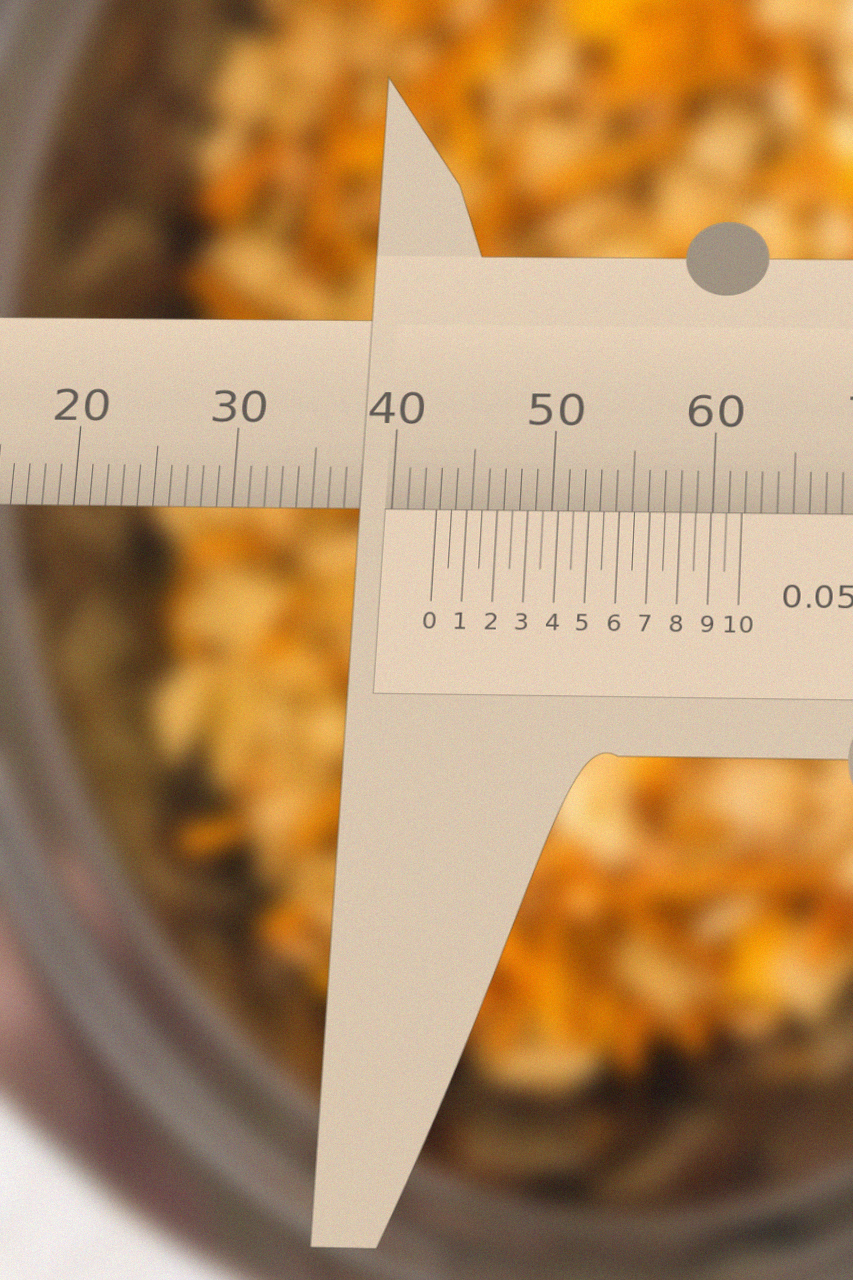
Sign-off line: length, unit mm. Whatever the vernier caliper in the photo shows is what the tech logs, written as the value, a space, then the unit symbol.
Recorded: 42.8 mm
